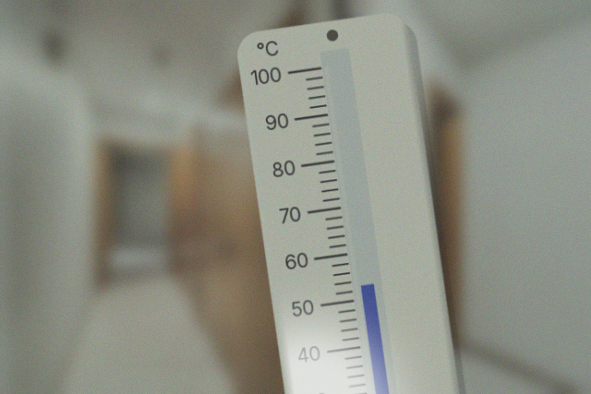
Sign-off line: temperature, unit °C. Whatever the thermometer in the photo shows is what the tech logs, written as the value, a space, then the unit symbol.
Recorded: 53 °C
